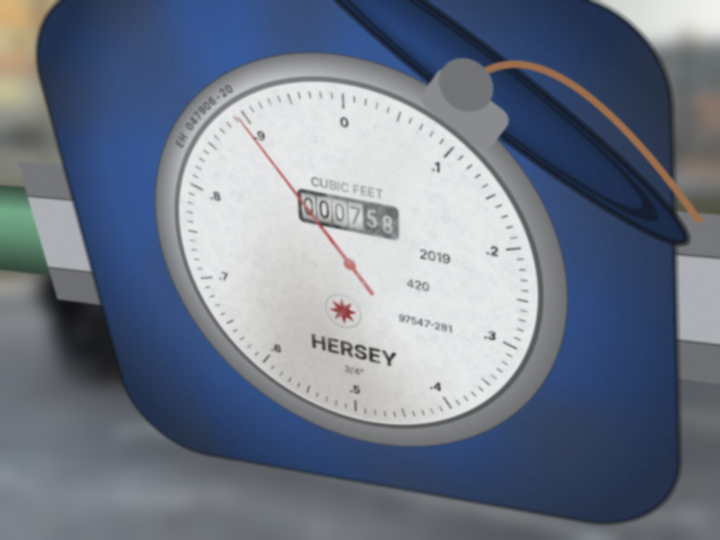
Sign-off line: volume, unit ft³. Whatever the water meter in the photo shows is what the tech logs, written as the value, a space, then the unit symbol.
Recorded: 757.89 ft³
